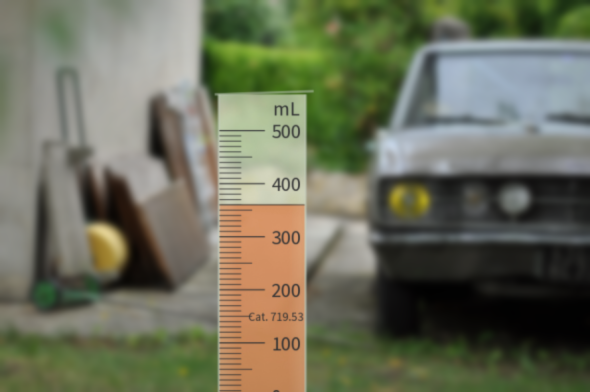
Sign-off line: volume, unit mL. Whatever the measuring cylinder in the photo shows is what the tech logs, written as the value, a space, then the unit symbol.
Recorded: 360 mL
